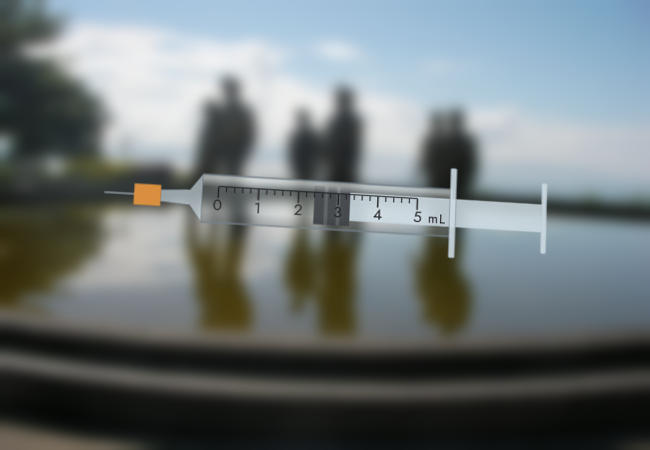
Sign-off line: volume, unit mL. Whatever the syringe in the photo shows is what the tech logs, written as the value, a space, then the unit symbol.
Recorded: 2.4 mL
